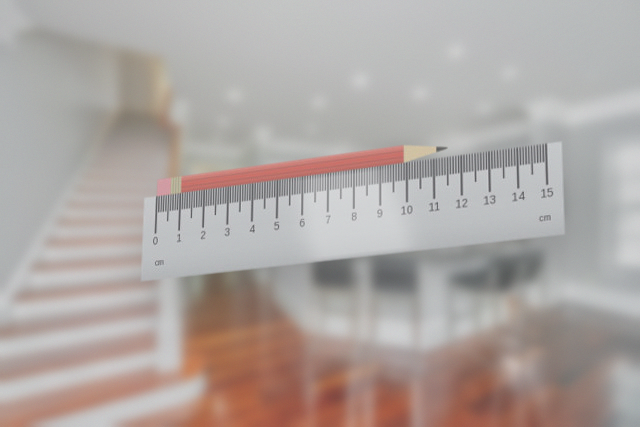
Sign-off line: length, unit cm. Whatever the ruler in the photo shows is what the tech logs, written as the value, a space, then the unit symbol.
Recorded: 11.5 cm
